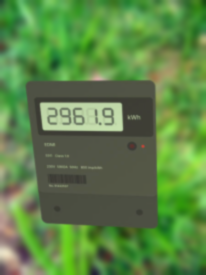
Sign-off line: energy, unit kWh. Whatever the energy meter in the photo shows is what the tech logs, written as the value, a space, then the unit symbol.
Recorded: 2961.9 kWh
